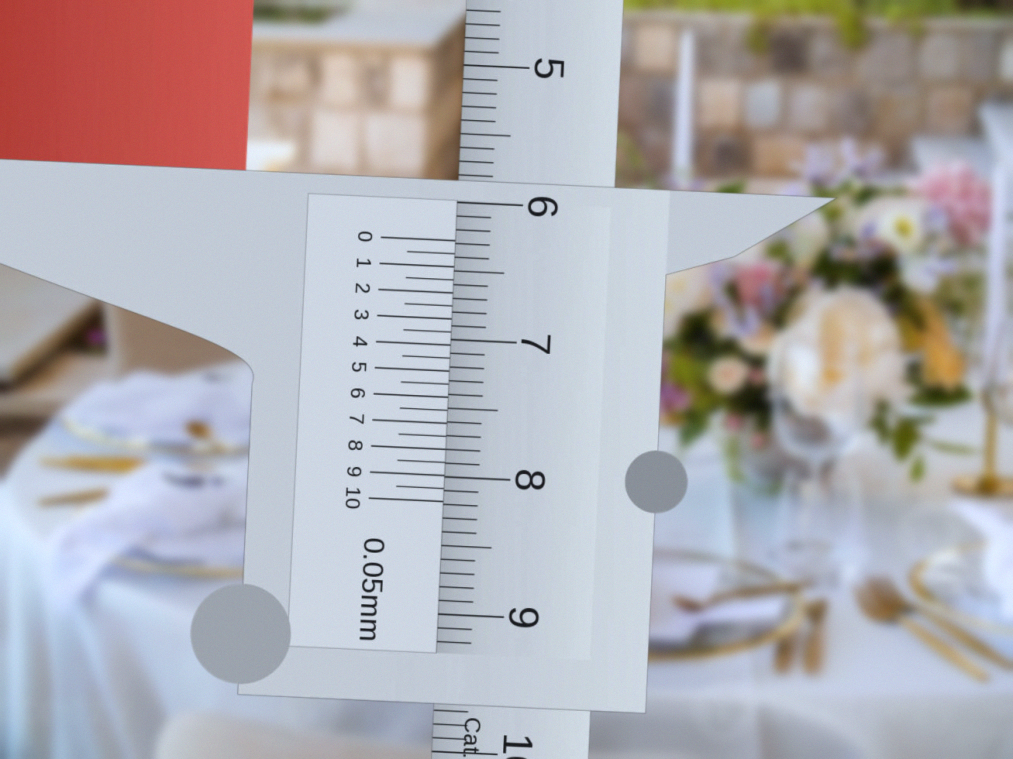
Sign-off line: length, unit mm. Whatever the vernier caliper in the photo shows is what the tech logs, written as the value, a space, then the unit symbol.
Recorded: 62.8 mm
